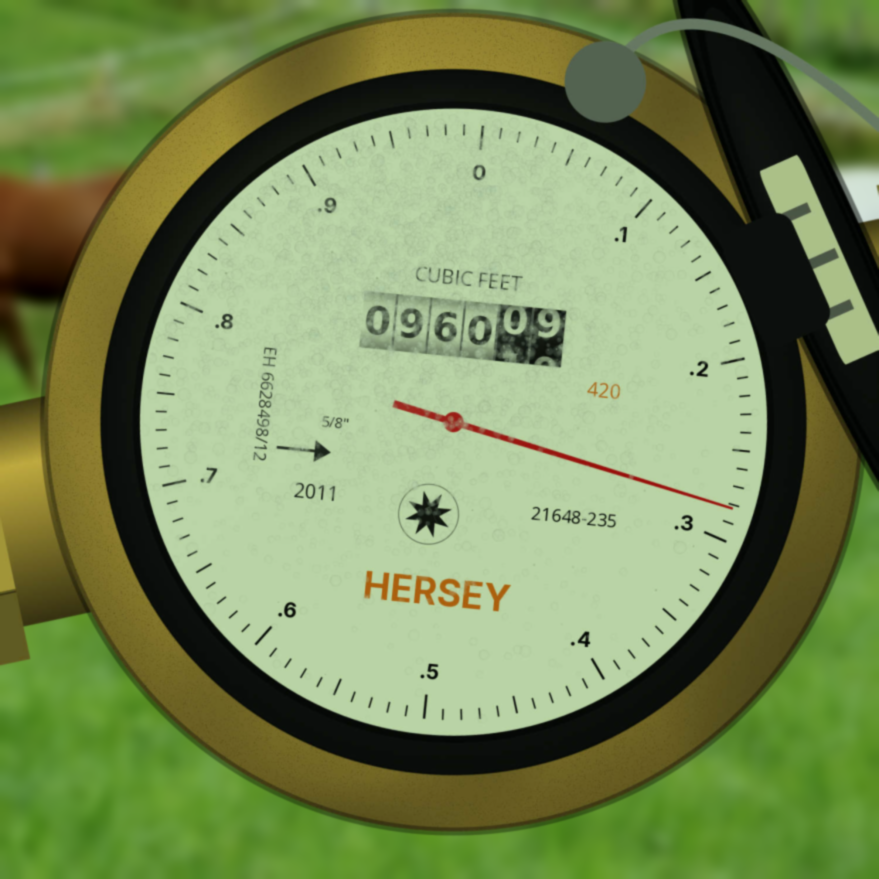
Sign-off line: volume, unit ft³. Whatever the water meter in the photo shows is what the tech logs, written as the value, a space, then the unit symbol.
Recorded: 96009.28 ft³
